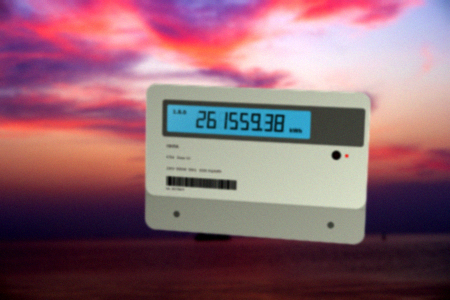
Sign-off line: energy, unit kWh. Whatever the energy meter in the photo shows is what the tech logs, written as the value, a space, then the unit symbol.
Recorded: 261559.38 kWh
